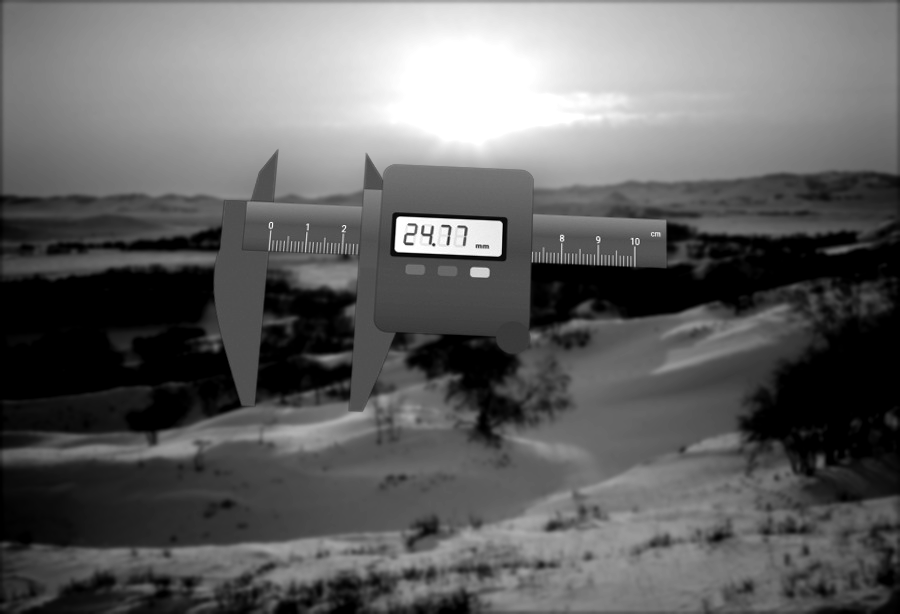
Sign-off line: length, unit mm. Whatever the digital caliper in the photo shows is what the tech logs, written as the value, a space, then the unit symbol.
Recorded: 24.77 mm
